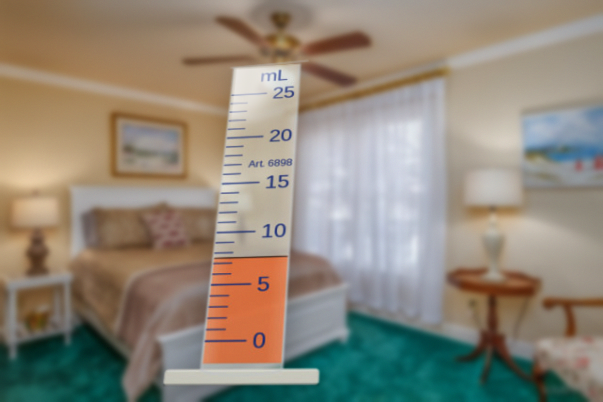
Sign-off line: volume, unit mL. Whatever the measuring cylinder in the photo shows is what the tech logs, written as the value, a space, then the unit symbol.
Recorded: 7.5 mL
